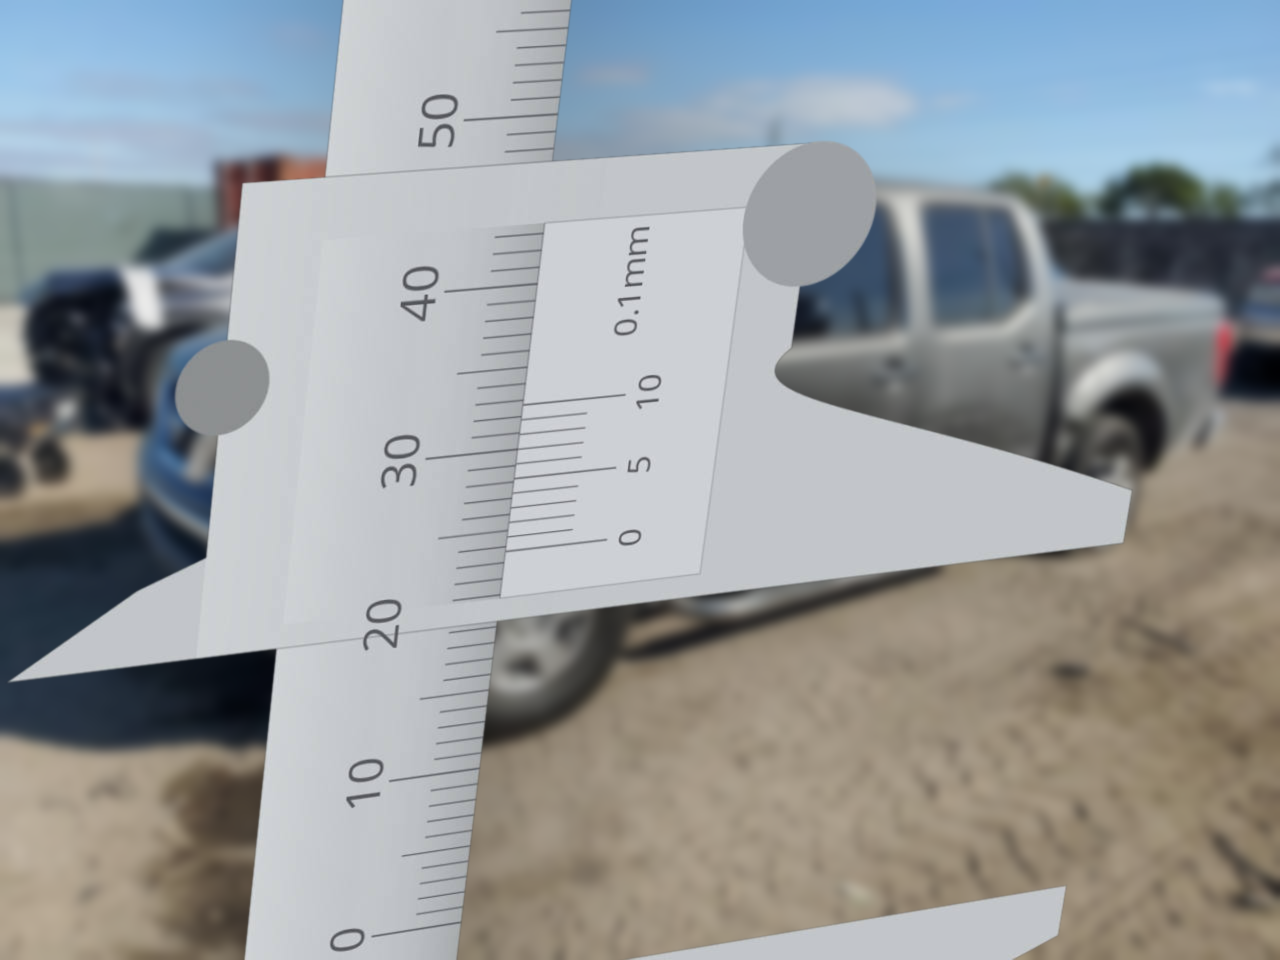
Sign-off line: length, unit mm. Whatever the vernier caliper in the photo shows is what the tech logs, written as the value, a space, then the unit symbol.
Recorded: 23.7 mm
